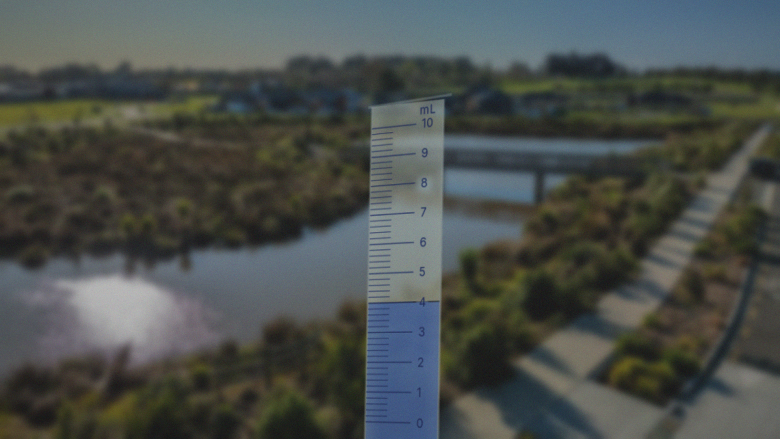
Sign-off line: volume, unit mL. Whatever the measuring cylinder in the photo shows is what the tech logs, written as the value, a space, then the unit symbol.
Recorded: 4 mL
